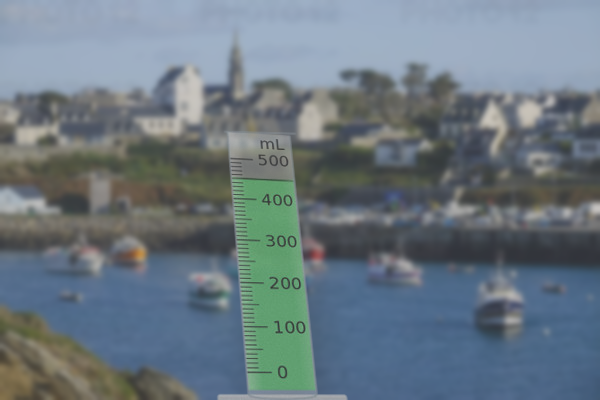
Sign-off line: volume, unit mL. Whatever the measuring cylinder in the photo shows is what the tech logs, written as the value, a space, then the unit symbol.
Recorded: 450 mL
